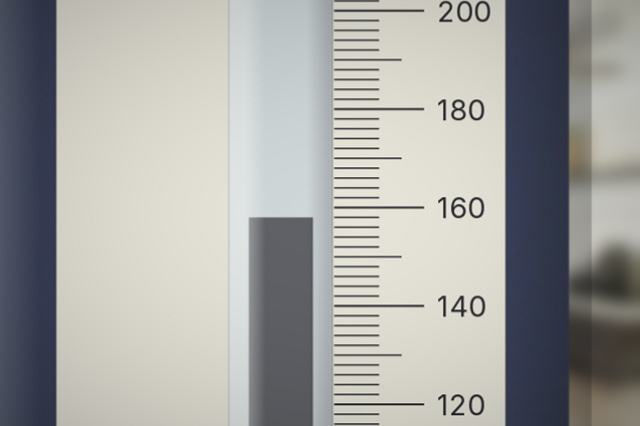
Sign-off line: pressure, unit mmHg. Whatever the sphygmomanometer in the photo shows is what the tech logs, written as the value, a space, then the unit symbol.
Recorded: 158 mmHg
